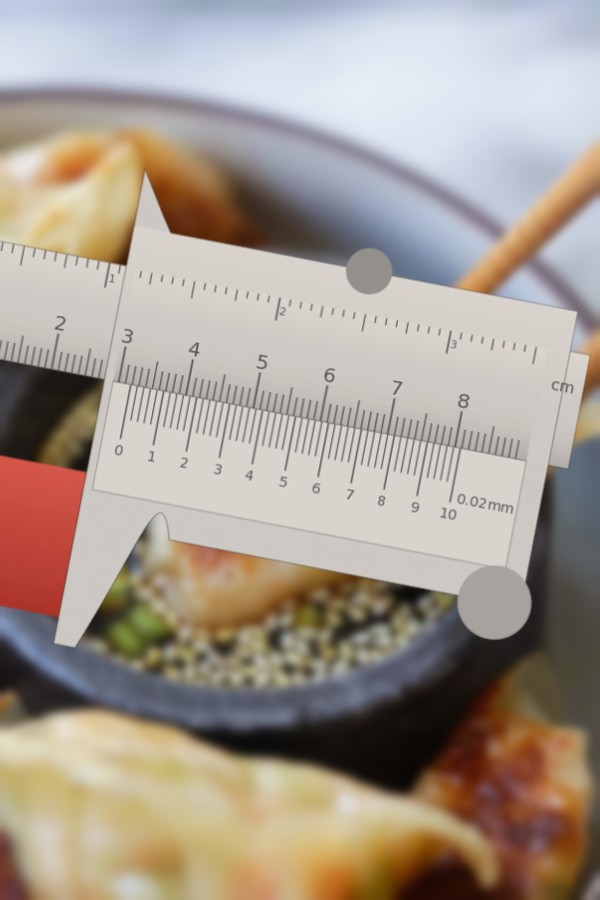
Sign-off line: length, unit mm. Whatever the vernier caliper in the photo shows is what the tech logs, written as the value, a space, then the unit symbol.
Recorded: 31.8 mm
